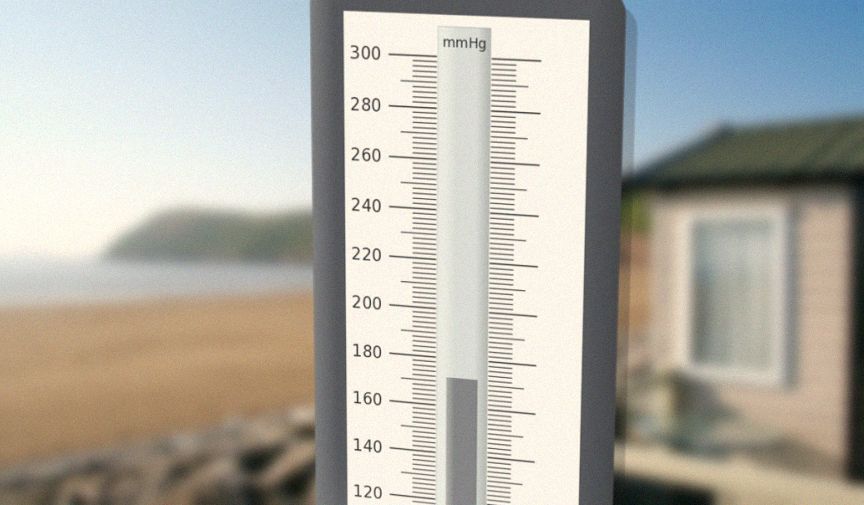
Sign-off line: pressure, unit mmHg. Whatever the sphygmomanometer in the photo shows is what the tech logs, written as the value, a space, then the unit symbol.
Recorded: 172 mmHg
